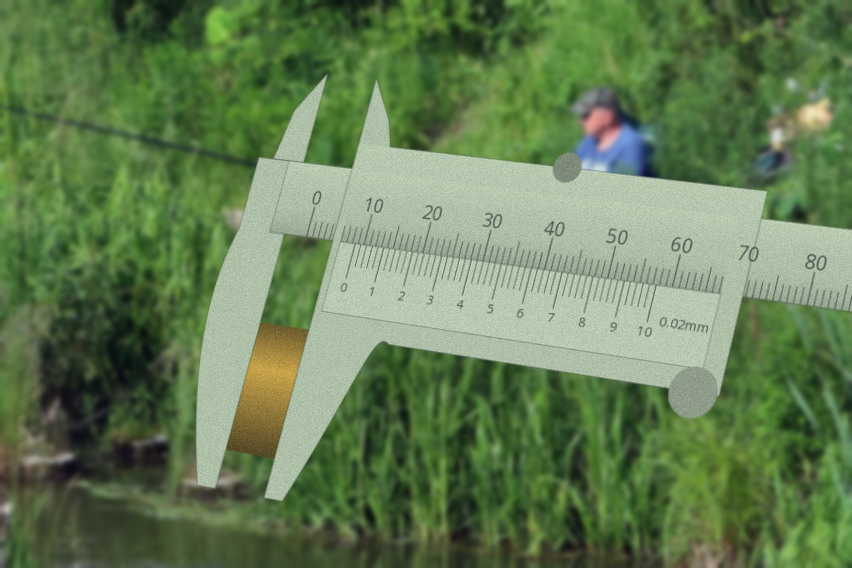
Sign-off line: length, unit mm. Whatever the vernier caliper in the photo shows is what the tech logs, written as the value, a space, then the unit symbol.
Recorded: 8.5 mm
